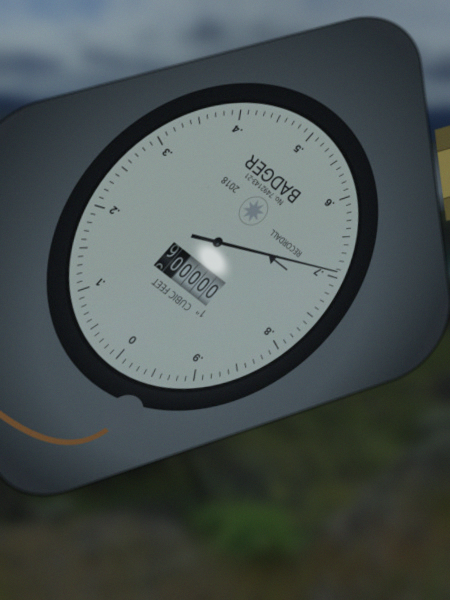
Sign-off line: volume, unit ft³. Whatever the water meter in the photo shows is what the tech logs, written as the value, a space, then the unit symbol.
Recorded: 5.69 ft³
